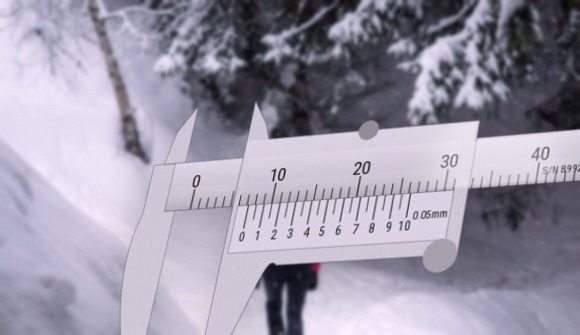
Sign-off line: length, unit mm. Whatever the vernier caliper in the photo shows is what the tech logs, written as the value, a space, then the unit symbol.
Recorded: 7.2 mm
